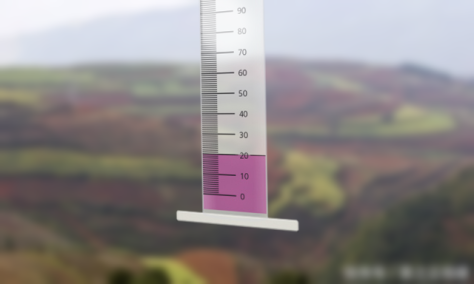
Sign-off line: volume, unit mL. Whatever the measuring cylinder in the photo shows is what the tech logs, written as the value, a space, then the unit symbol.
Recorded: 20 mL
